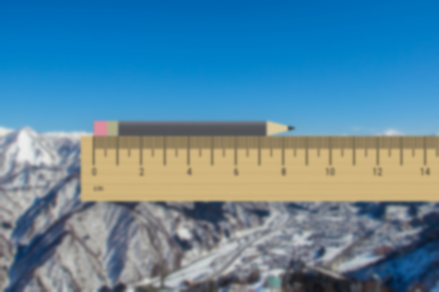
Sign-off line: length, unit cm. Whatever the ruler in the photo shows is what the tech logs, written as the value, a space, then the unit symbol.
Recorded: 8.5 cm
